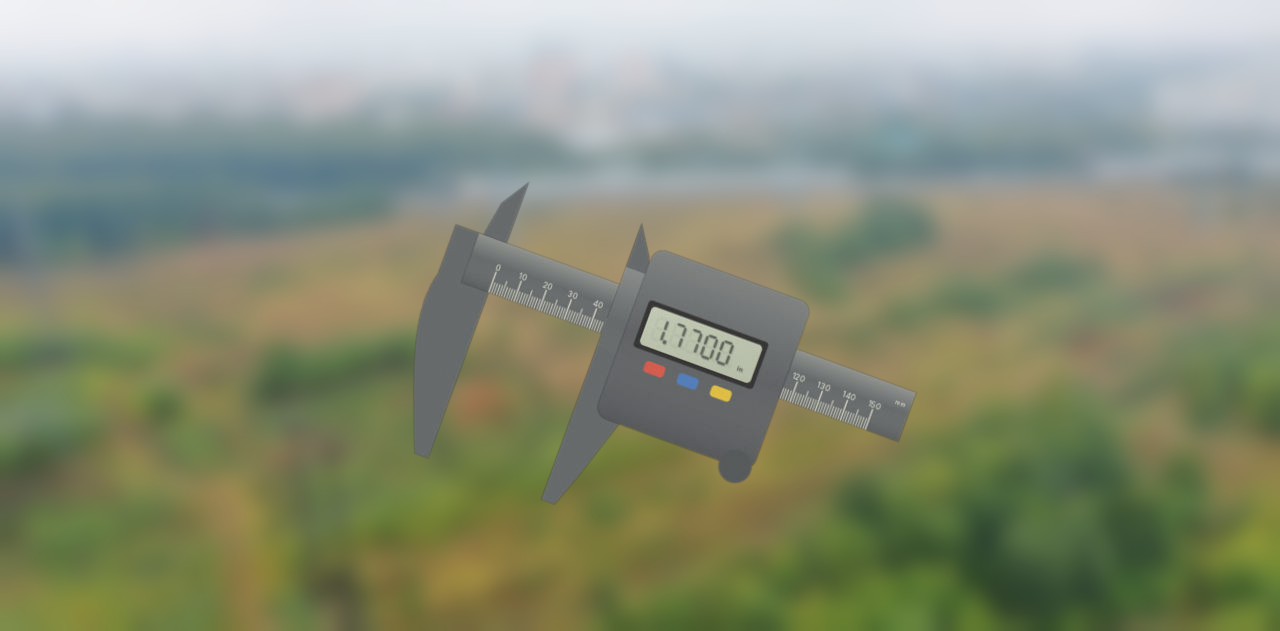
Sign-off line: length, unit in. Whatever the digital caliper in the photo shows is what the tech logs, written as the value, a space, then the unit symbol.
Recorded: 1.7700 in
